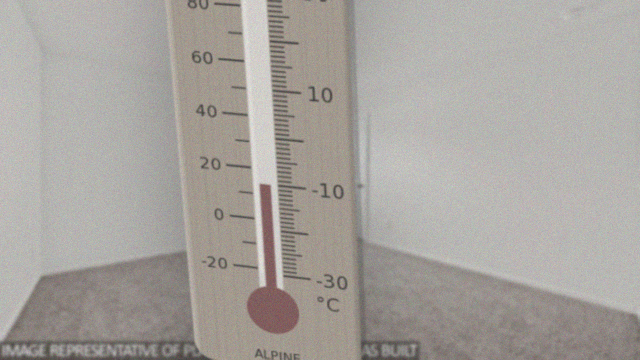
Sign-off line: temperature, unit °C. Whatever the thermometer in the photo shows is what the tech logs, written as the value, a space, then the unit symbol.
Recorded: -10 °C
